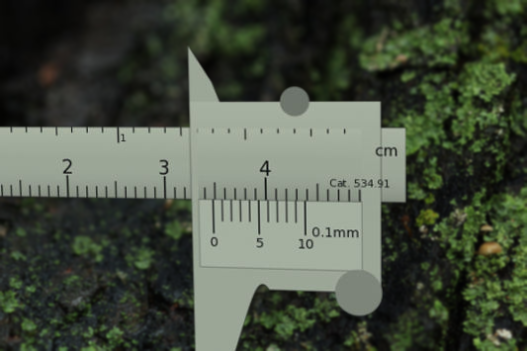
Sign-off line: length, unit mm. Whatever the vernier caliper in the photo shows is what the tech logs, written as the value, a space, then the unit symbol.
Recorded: 34.8 mm
